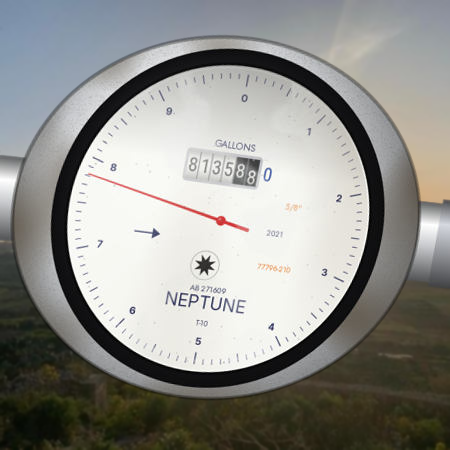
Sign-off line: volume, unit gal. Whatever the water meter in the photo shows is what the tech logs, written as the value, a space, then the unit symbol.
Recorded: 8135877.8 gal
